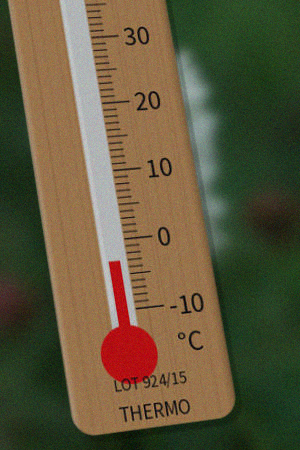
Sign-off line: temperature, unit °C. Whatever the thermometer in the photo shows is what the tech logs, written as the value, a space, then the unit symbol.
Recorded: -3 °C
